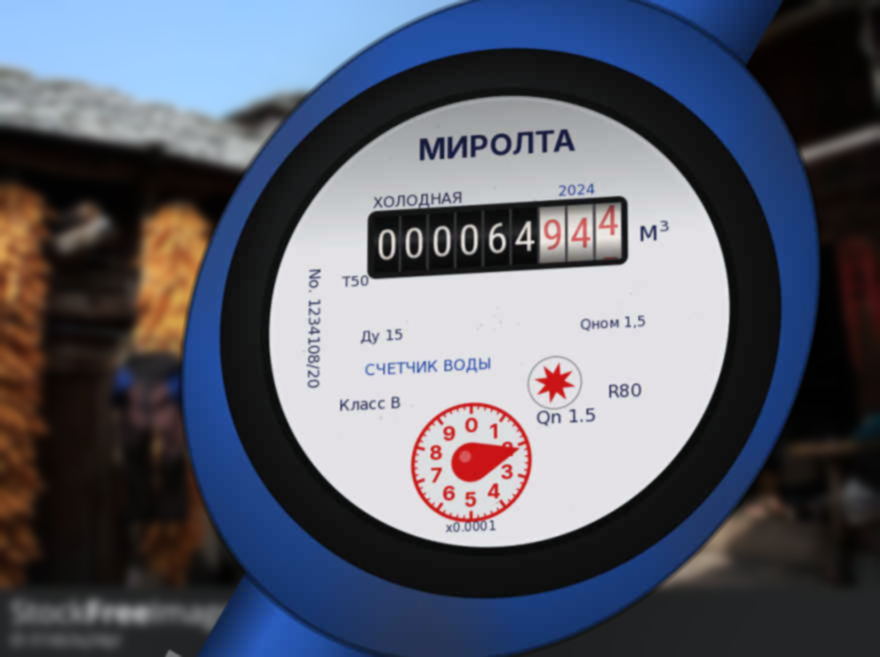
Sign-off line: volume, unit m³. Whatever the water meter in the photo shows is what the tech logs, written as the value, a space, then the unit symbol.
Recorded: 64.9442 m³
